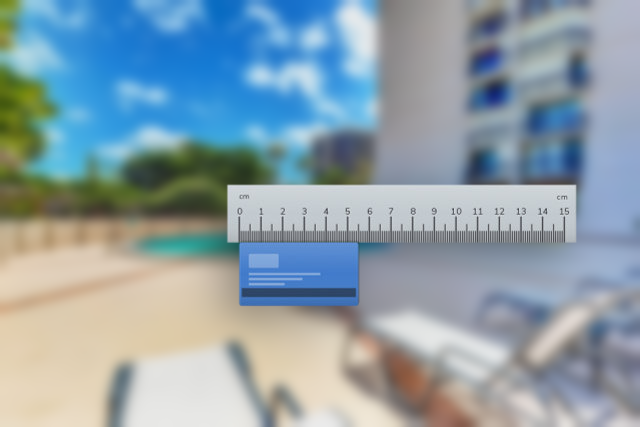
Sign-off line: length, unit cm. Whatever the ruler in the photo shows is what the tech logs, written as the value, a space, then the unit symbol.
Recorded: 5.5 cm
